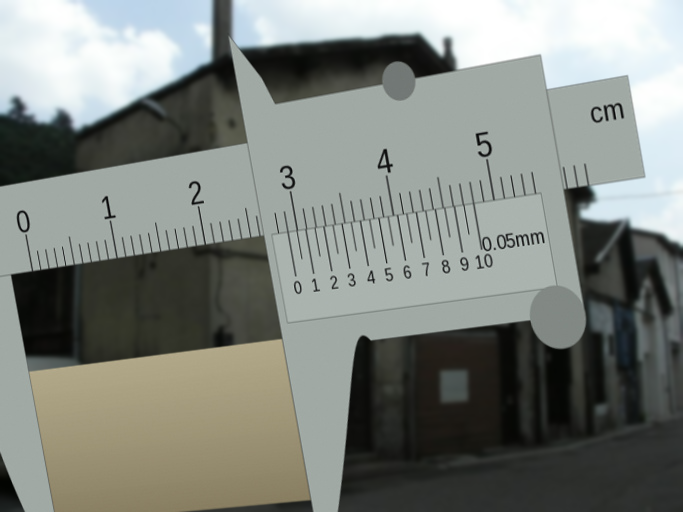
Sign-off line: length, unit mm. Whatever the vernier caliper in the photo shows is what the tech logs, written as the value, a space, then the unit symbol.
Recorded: 29.0 mm
